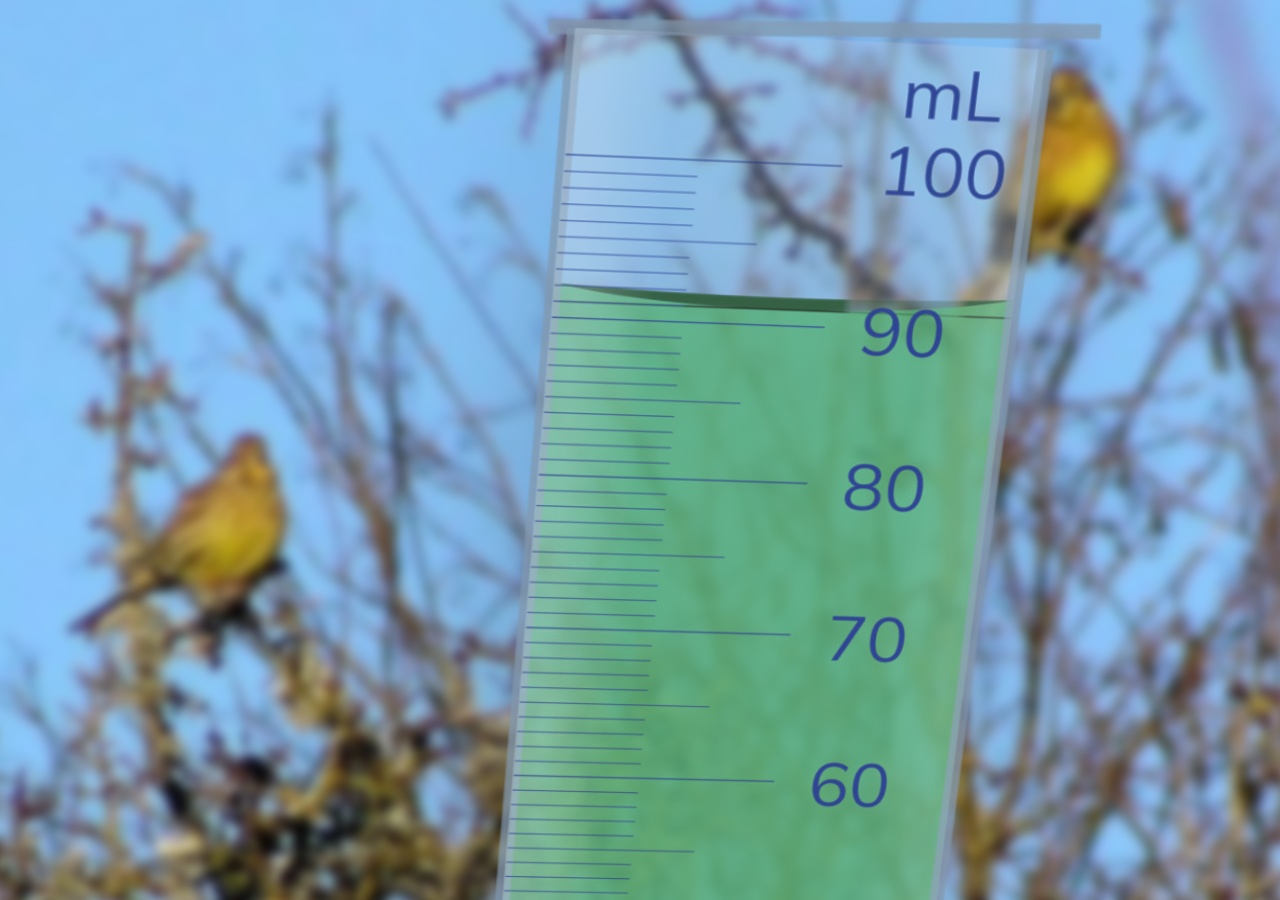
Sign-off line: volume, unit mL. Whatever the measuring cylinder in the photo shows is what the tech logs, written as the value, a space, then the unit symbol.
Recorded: 91 mL
